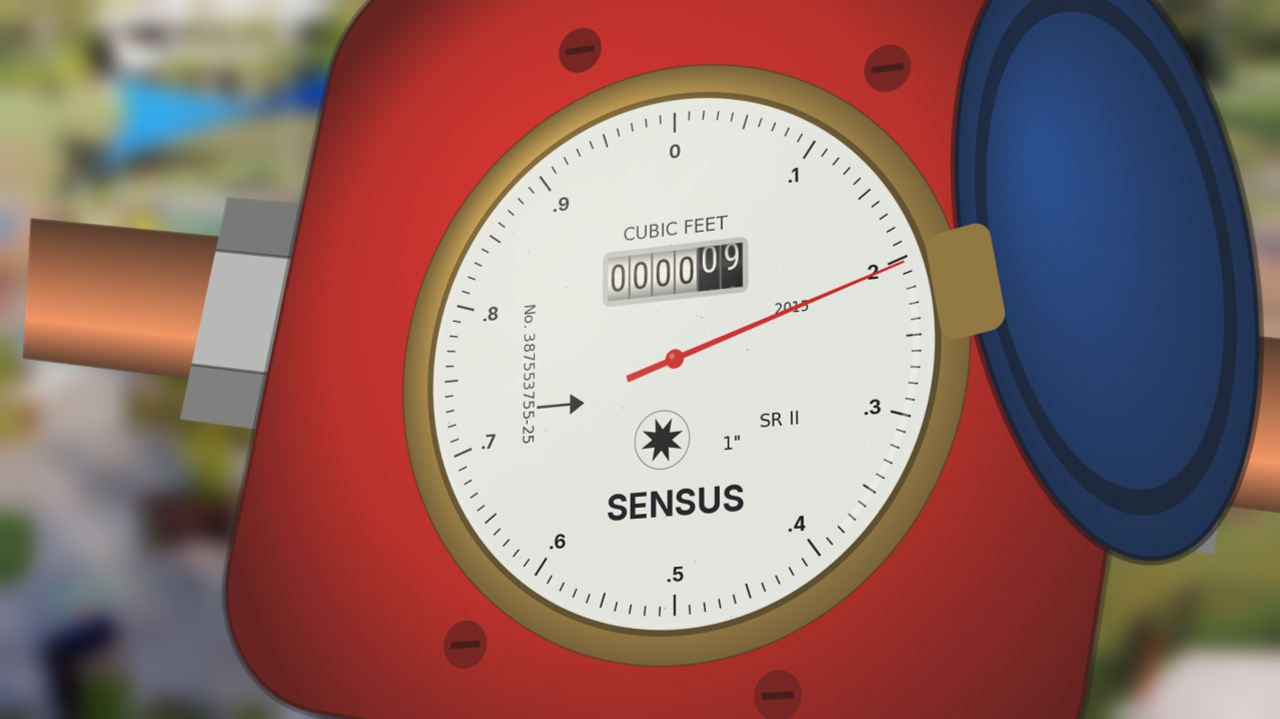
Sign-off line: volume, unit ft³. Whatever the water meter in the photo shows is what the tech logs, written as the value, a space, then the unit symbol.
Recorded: 9.20 ft³
